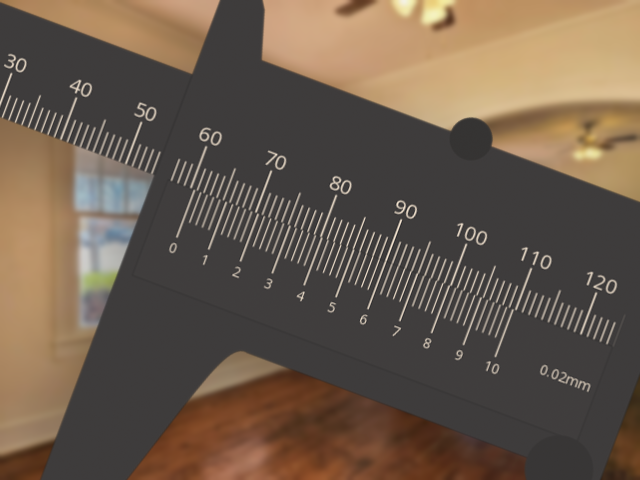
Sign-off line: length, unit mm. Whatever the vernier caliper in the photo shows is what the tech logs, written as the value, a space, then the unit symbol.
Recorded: 60.6 mm
